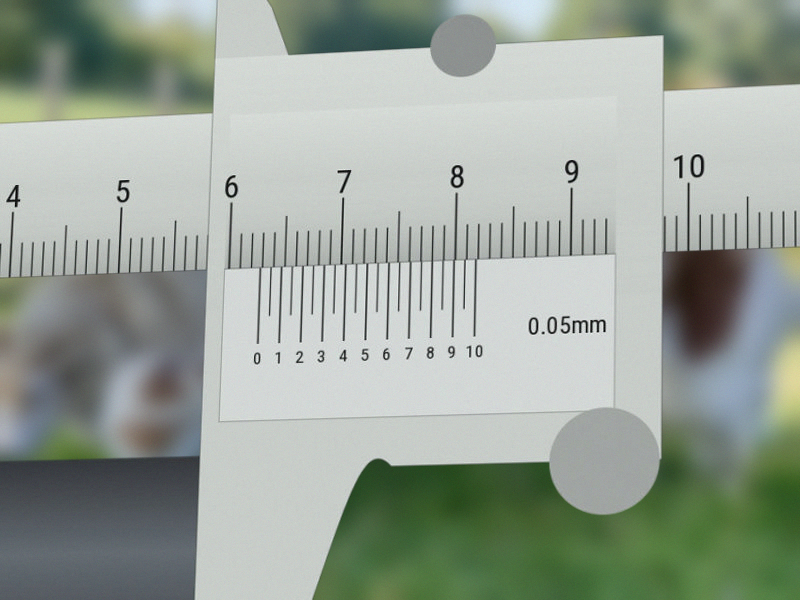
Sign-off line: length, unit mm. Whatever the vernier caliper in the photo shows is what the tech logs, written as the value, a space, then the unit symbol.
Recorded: 62.8 mm
